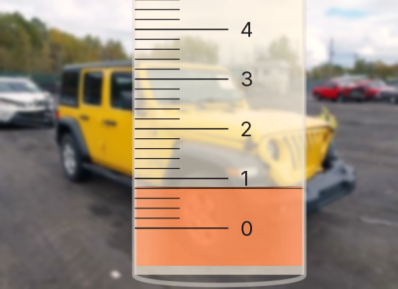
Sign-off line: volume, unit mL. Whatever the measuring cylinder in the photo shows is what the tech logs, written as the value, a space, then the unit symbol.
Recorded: 0.8 mL
